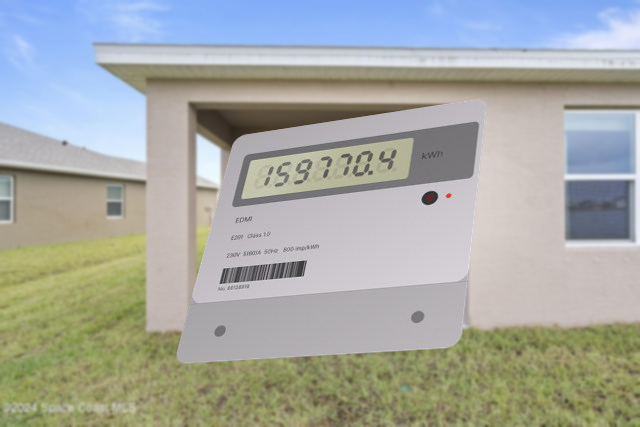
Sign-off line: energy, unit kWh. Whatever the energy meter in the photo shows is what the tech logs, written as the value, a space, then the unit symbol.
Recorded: 159770.4 kWh
